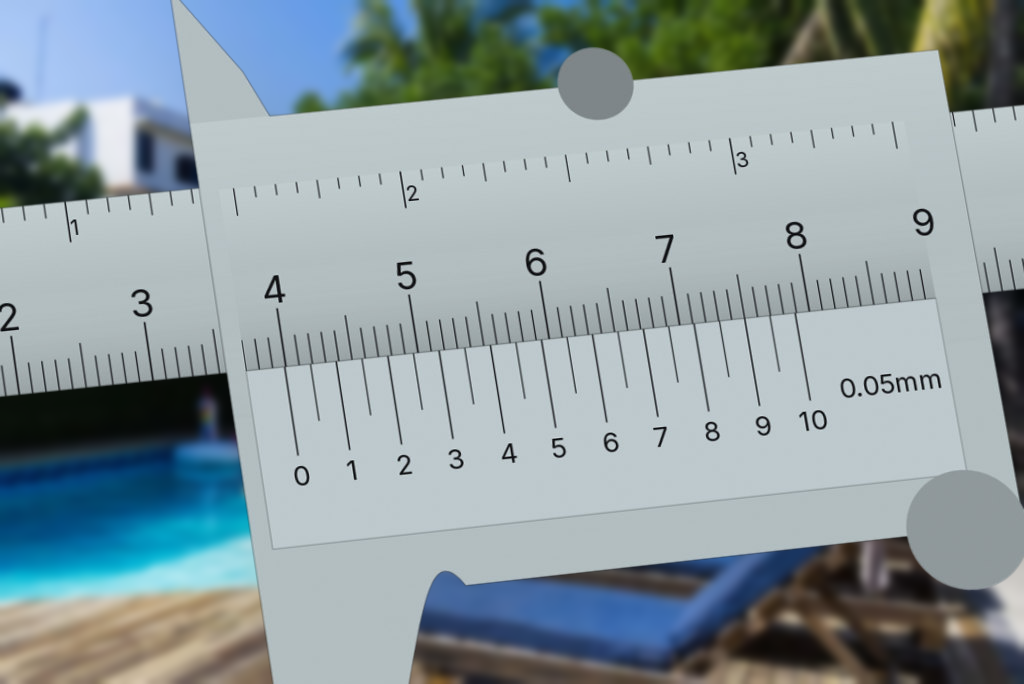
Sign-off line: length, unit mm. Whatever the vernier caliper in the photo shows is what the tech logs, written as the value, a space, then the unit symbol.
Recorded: 39.9 mm
